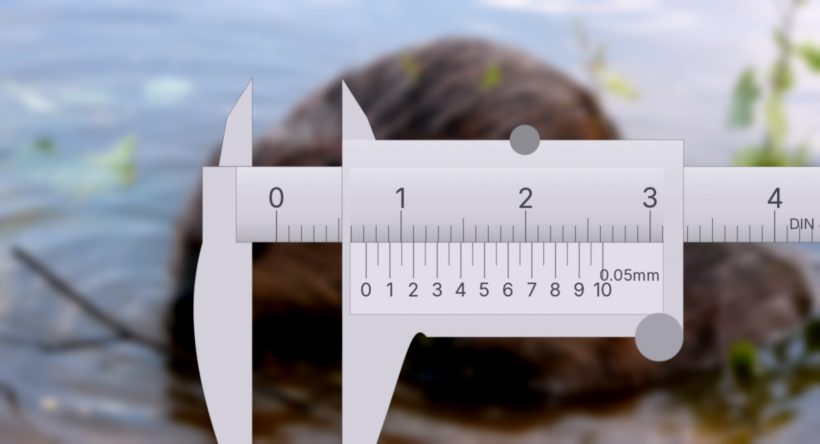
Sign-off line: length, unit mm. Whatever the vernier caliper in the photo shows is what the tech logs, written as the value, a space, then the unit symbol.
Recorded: 7.2 mm
